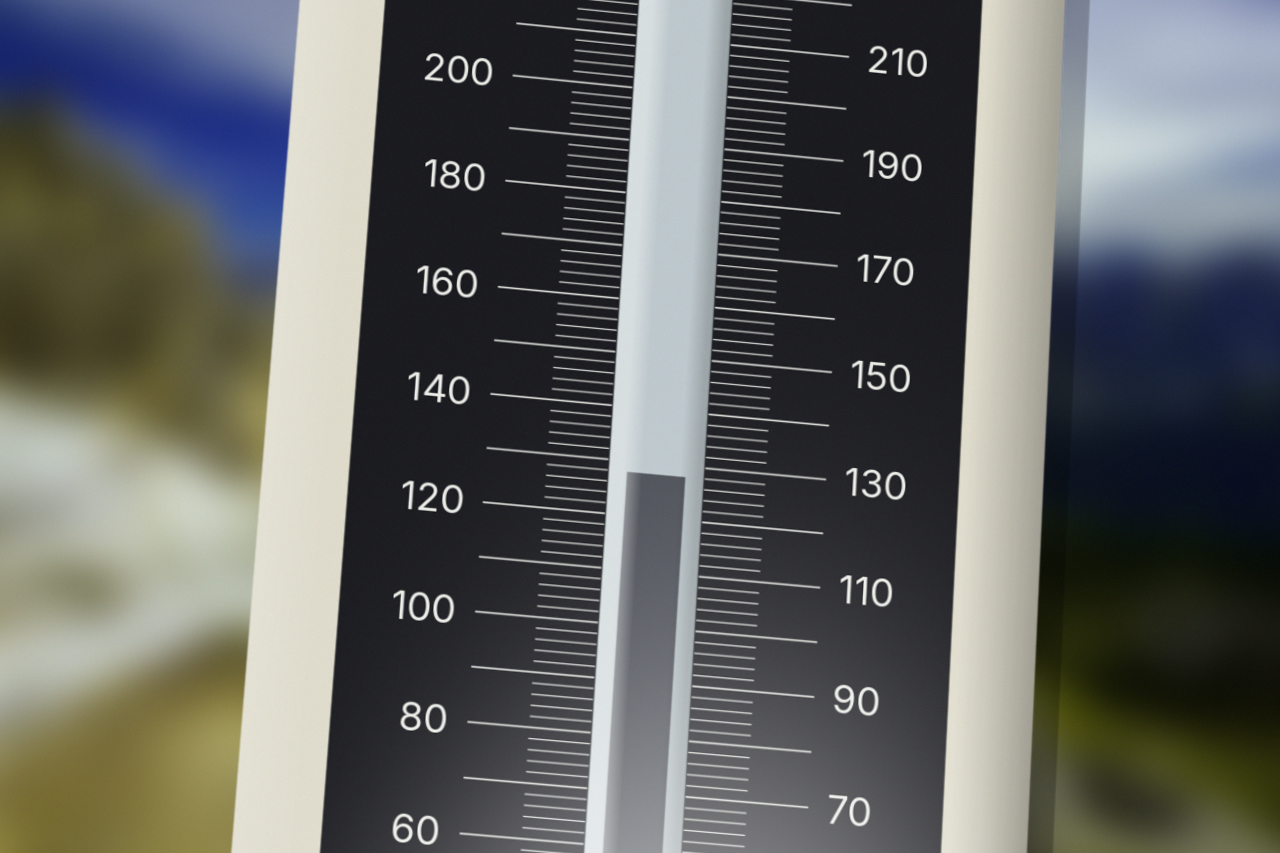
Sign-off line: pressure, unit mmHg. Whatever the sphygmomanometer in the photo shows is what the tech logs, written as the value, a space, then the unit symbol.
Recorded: 128 mmHg
